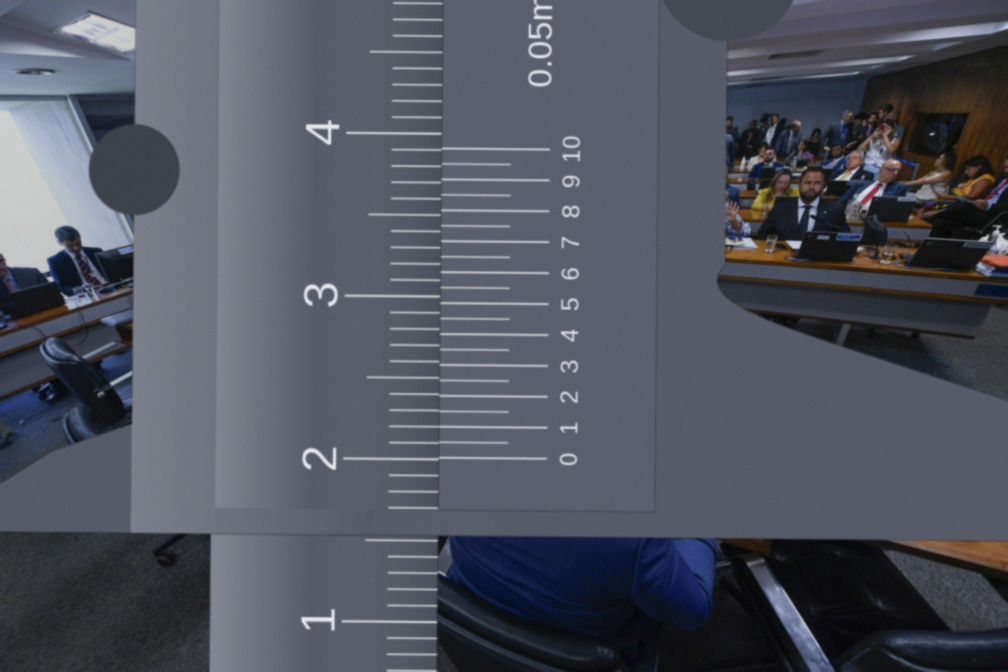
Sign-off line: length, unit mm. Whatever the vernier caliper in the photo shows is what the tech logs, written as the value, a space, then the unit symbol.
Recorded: 20.1 mm
